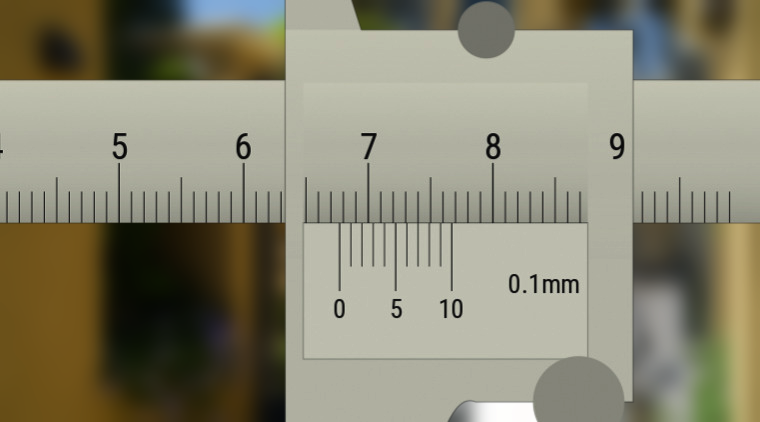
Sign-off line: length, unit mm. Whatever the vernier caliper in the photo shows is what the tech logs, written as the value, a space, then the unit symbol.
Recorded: 67.7 mm
